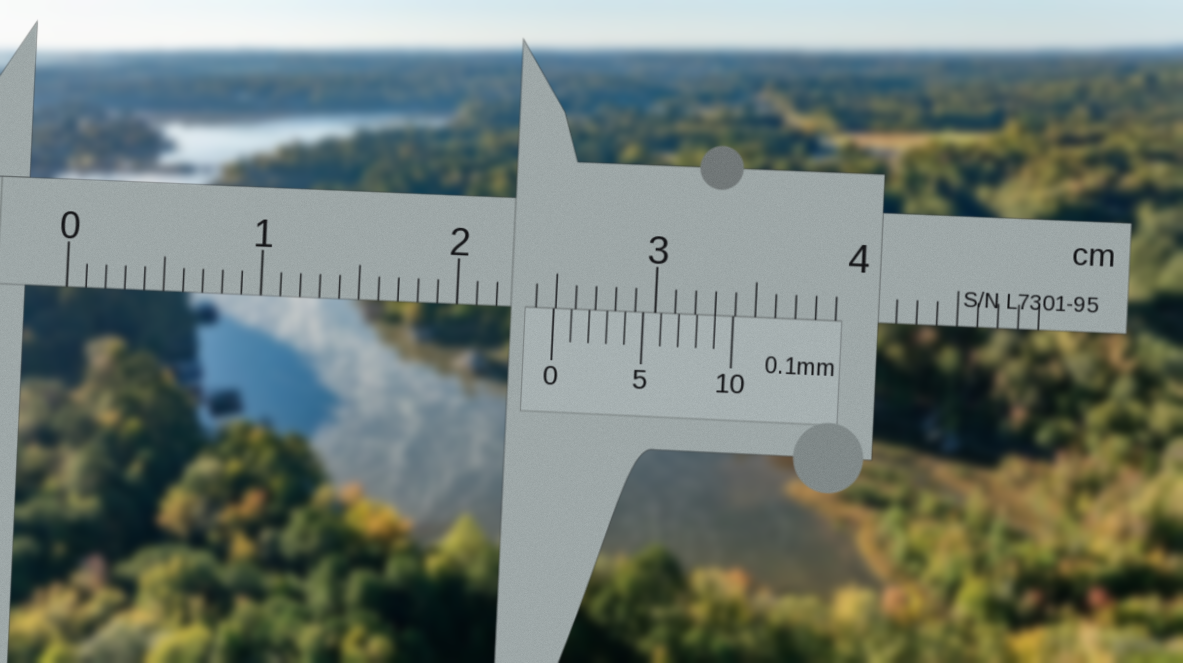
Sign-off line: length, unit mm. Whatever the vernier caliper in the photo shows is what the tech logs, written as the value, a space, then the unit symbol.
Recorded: 24.9 mm
